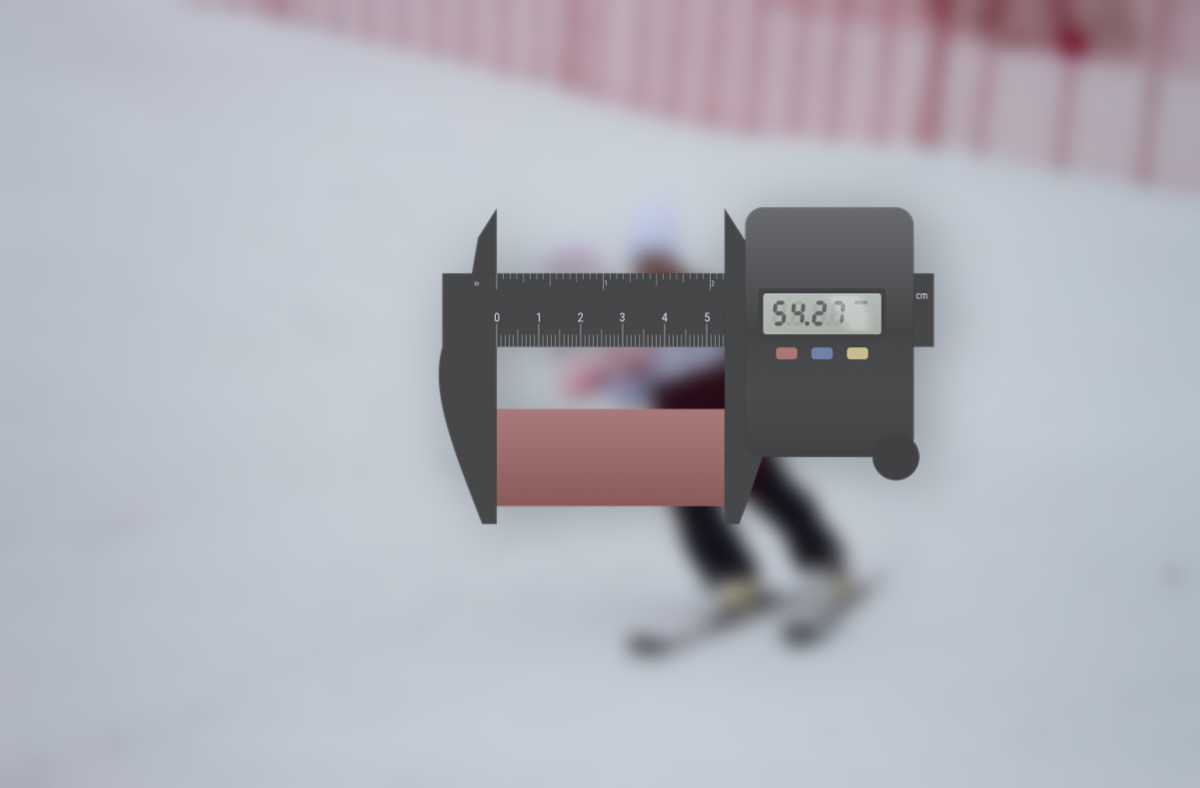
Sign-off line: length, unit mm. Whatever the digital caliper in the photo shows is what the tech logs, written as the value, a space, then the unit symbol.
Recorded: 54.27 mm
